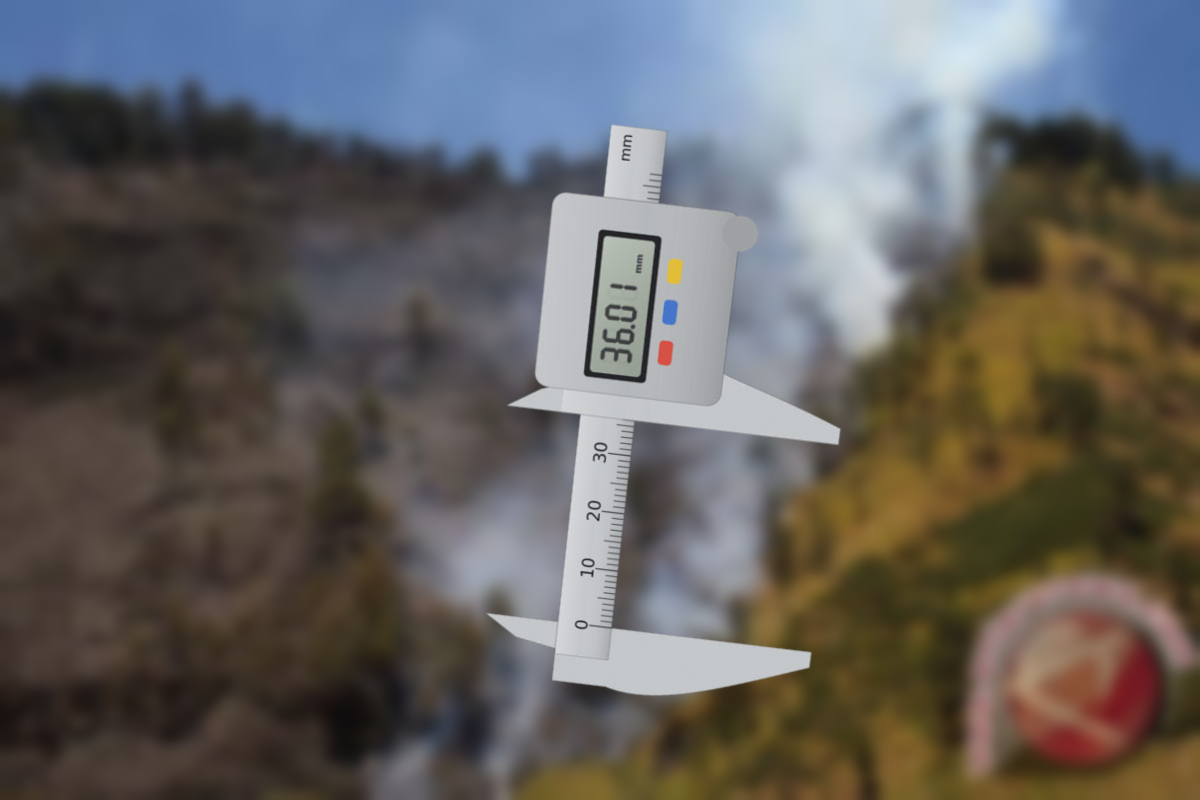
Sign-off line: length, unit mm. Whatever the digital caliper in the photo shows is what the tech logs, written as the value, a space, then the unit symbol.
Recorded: 36.01 mm
